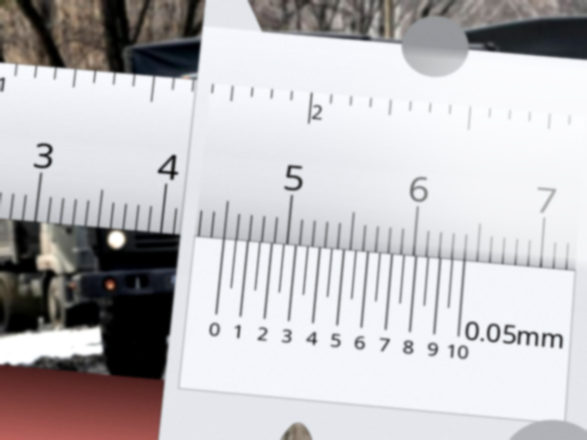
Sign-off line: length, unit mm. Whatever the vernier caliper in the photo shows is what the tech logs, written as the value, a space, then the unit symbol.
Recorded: 45.0 mm
